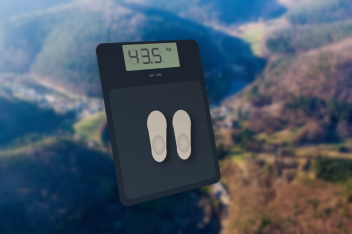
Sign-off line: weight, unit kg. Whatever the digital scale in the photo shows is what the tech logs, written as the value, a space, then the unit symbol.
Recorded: 43.5 kg
